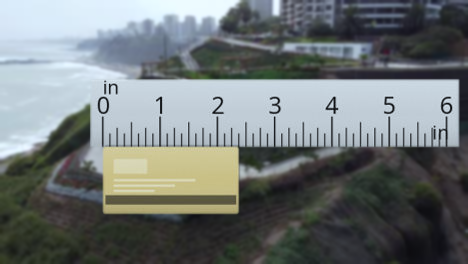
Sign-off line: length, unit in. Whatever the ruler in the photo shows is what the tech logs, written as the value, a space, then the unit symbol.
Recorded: 2.375 in
